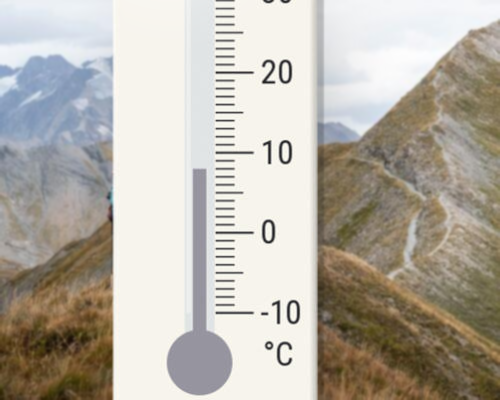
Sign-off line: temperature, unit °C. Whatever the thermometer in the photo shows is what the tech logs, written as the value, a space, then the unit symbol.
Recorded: 8 °C
